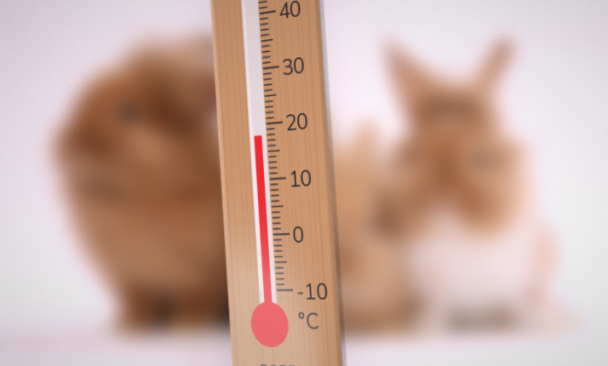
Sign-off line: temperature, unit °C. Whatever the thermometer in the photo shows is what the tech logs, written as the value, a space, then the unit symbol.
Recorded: 18 °C
